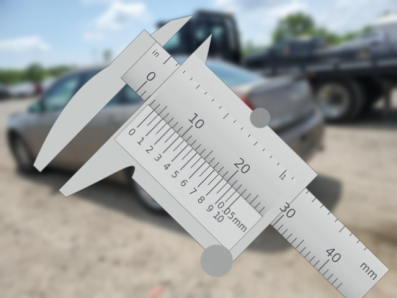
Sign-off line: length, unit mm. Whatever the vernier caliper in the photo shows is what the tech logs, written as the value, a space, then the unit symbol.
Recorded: 4.0 mm
